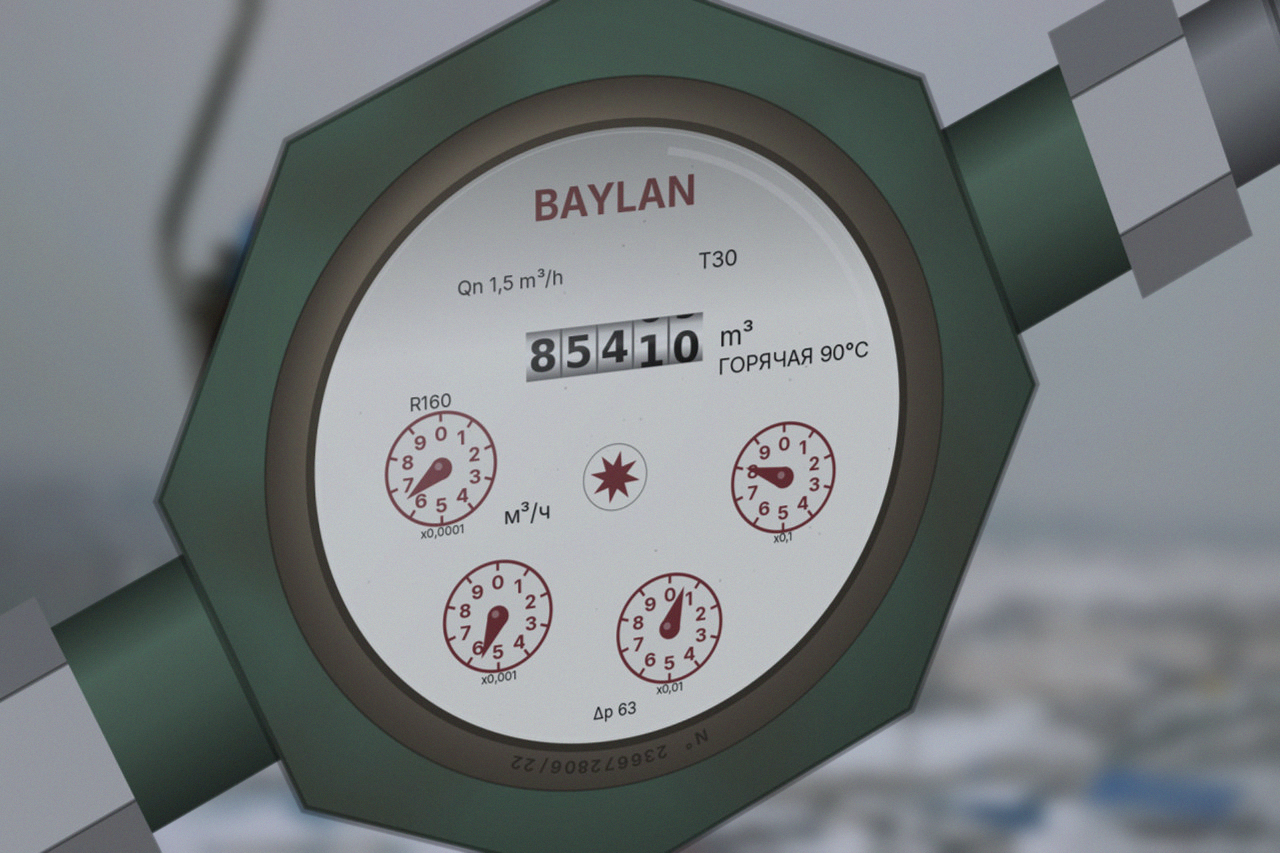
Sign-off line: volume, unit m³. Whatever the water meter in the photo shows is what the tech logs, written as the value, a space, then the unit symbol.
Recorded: 85409.8056 m³
